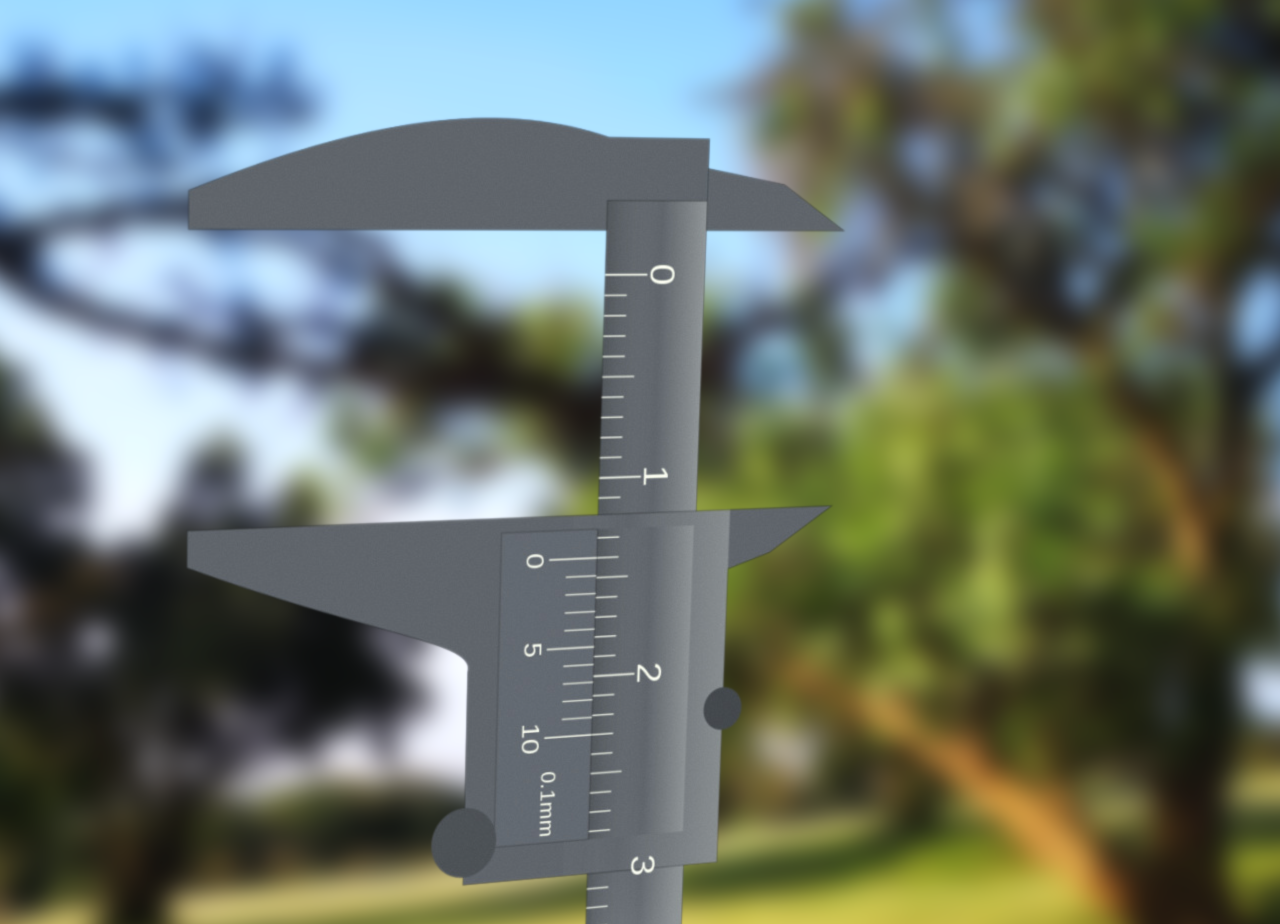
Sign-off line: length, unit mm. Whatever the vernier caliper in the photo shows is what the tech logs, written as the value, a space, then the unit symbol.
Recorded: 14.0 mm
